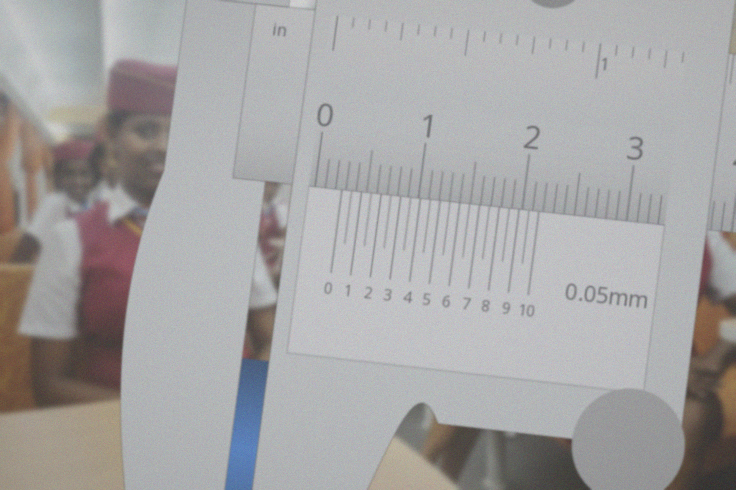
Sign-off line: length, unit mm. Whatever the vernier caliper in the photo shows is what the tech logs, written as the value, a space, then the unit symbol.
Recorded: 2.6 mm
